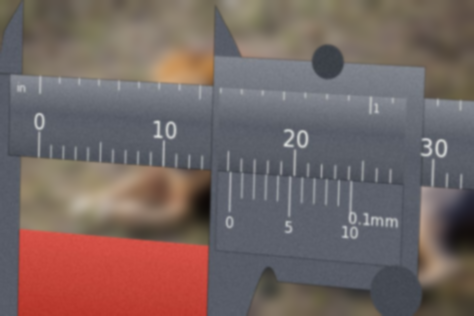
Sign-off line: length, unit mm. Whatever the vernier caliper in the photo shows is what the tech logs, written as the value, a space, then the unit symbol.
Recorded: 15.2 mm
